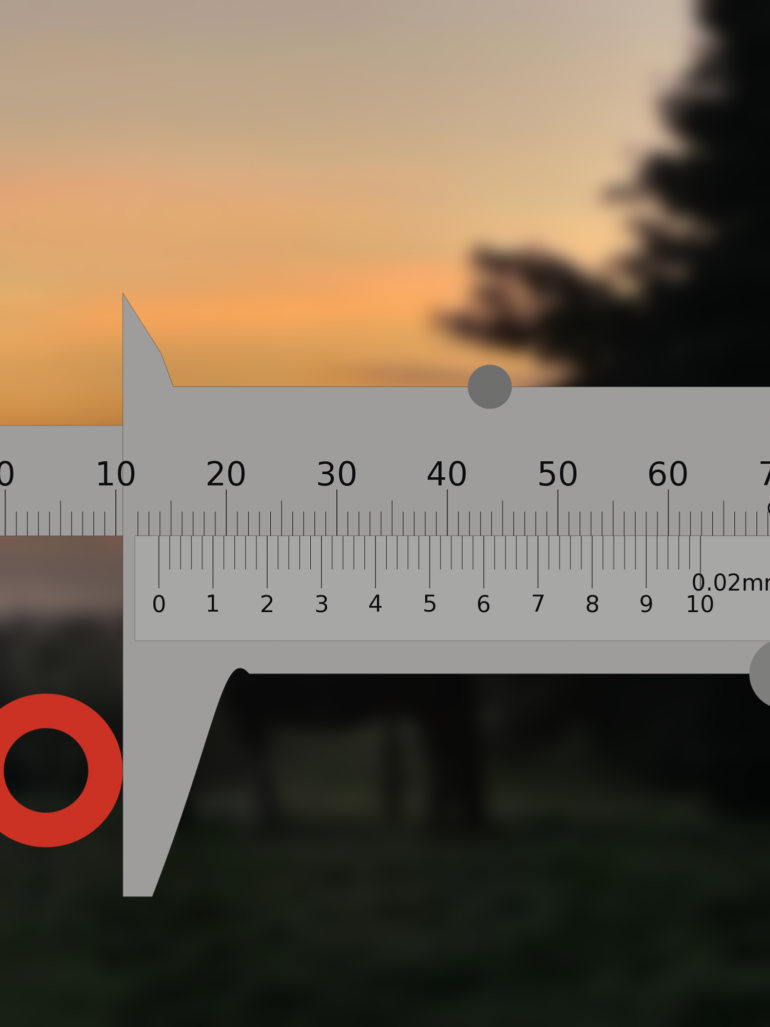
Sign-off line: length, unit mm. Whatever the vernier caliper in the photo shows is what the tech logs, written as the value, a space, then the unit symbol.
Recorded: 13.9 mm
